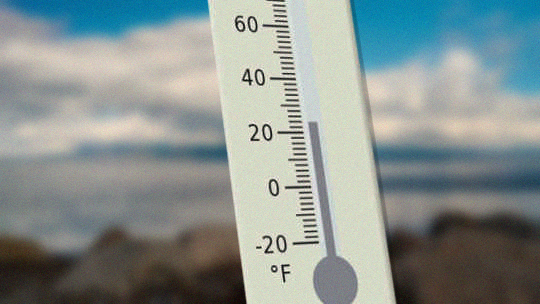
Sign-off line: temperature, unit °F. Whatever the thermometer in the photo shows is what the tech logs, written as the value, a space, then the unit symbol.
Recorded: 24 °F
